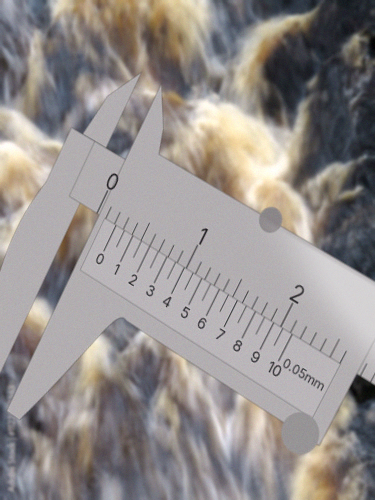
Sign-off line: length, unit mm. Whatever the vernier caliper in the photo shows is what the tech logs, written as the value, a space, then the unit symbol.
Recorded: 2.2 mm
